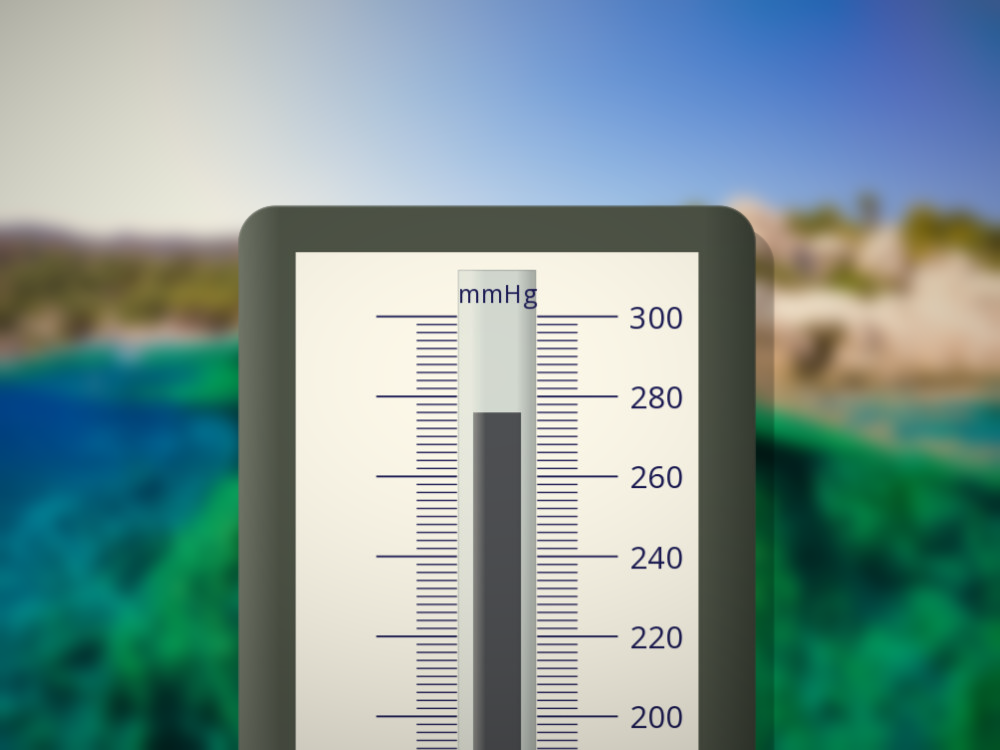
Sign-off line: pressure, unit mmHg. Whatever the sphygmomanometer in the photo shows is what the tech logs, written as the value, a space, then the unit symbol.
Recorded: 276 mmHg
